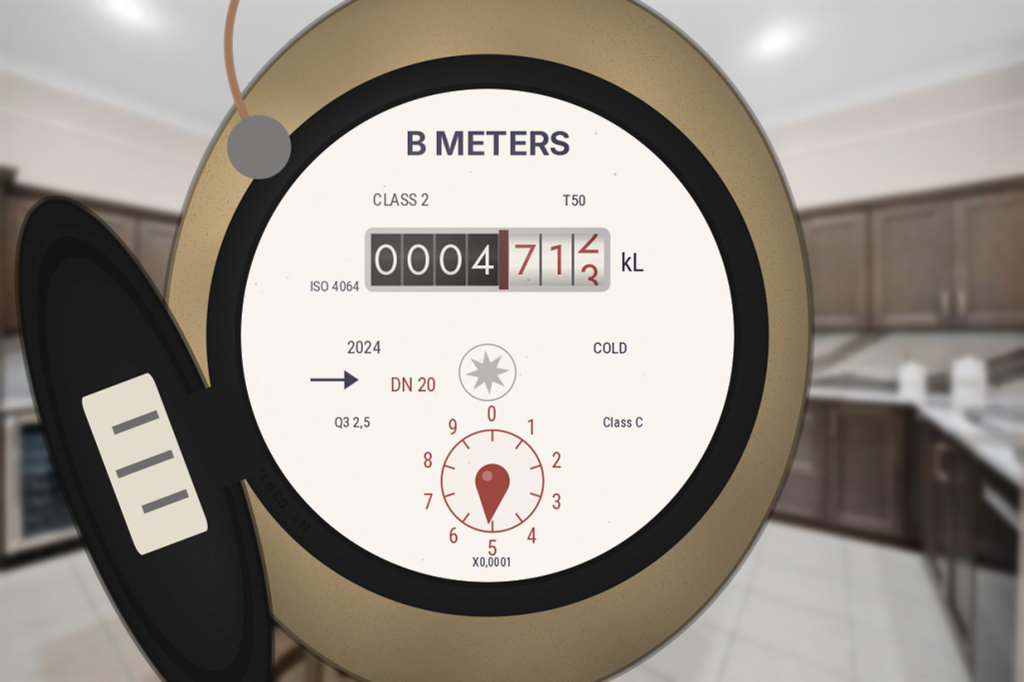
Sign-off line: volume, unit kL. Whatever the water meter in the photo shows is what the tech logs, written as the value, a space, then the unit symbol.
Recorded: 4.7125 kL
